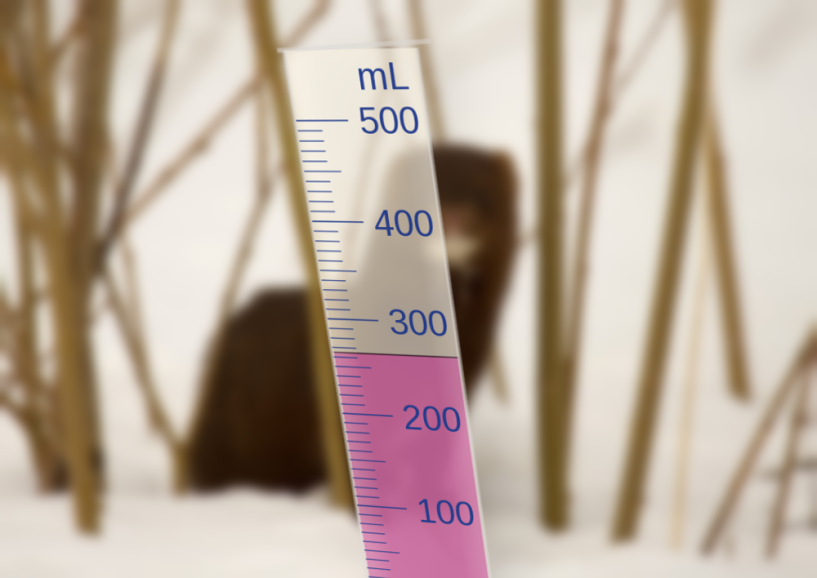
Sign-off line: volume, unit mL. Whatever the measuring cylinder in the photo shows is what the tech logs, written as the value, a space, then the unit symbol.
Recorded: 265 mL
